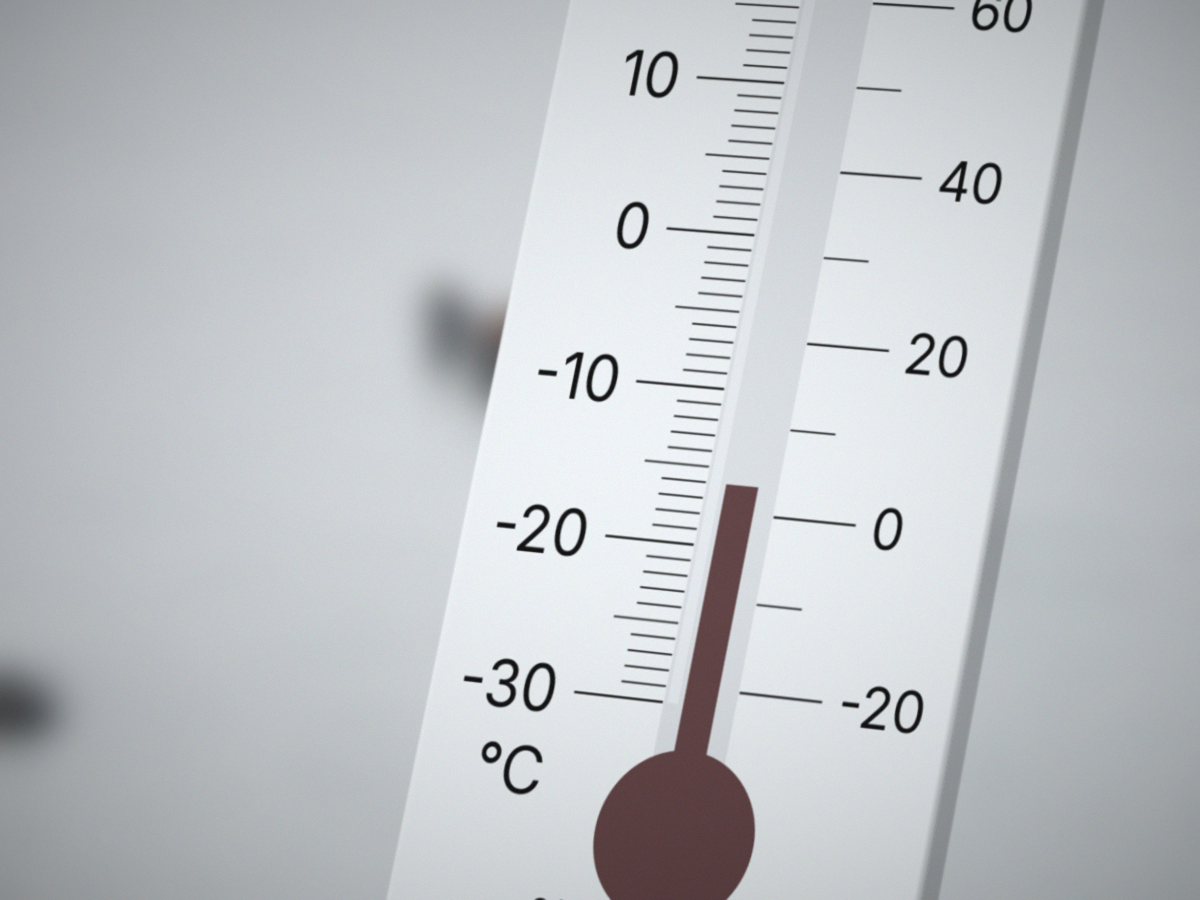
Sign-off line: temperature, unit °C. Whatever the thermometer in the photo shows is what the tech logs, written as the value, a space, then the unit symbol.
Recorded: -16 °C
